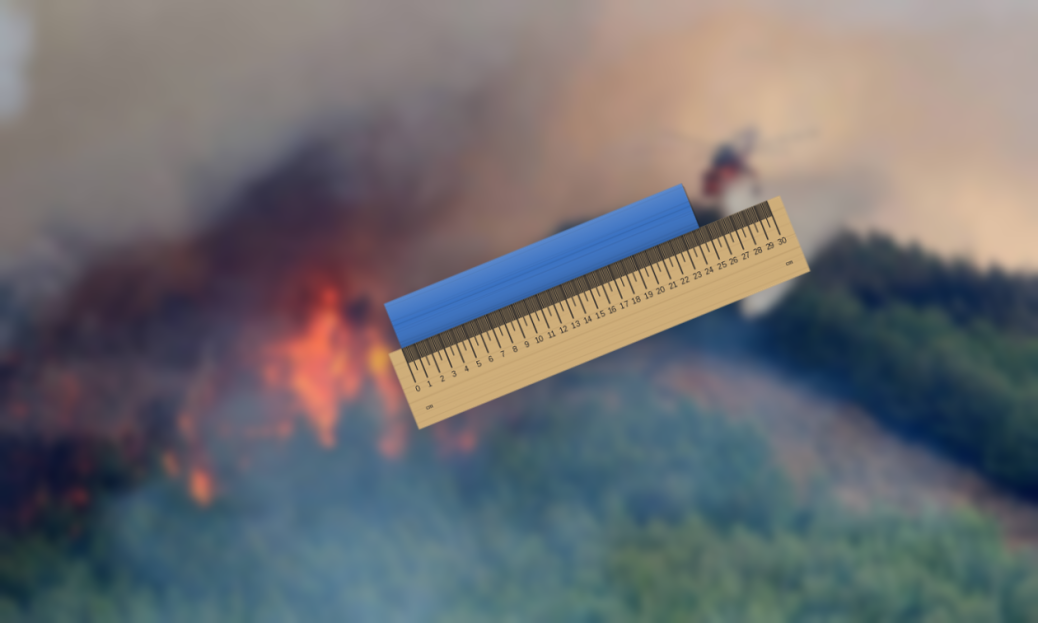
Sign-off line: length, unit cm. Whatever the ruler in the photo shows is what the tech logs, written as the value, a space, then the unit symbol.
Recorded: 24.5 cm
